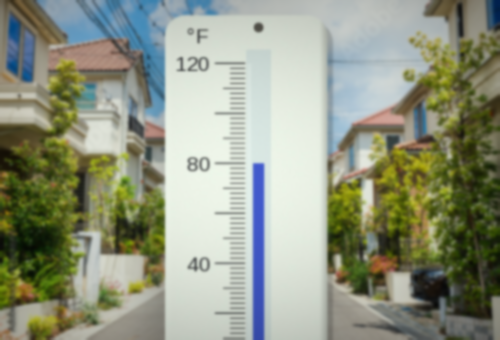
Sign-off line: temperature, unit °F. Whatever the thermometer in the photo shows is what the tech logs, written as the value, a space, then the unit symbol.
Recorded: 80 °F
